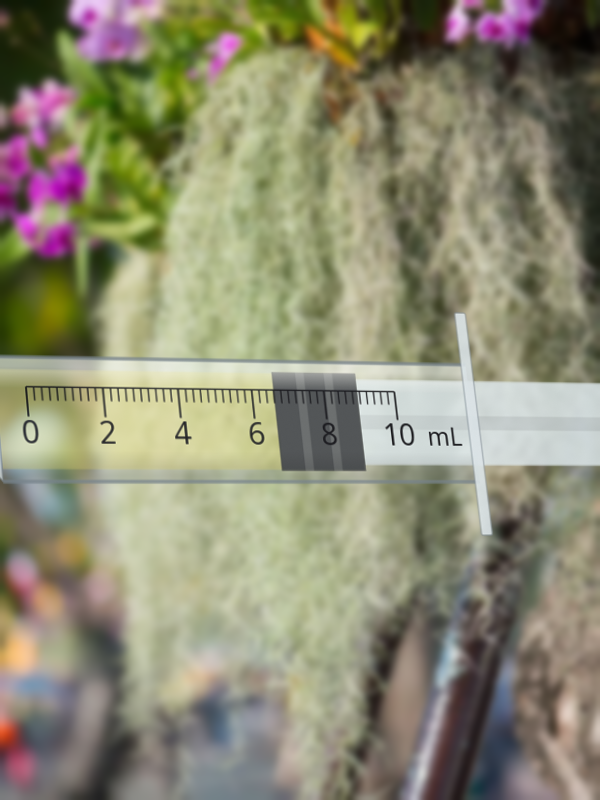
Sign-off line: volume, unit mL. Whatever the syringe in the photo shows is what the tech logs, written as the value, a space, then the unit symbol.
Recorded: 6.6 mL
